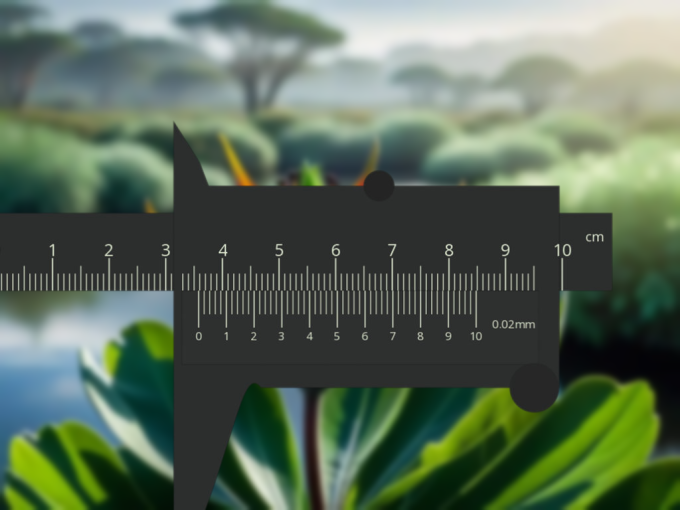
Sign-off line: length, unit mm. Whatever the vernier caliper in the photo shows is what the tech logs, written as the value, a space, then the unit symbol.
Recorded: 35.8 mm
